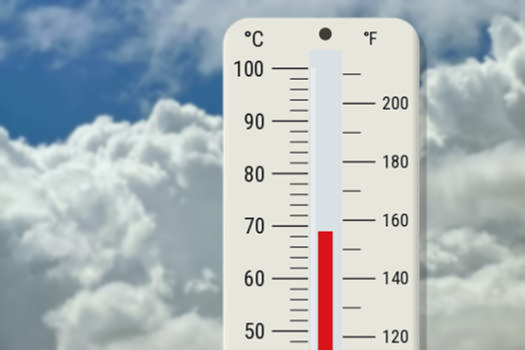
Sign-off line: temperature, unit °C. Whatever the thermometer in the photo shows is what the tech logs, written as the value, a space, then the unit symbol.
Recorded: 69 °C
